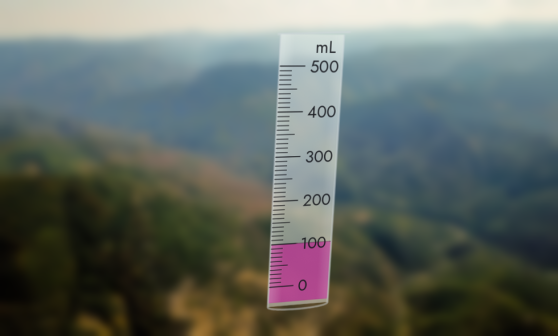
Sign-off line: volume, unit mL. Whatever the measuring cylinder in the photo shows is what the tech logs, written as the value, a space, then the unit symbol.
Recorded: 100 mL
